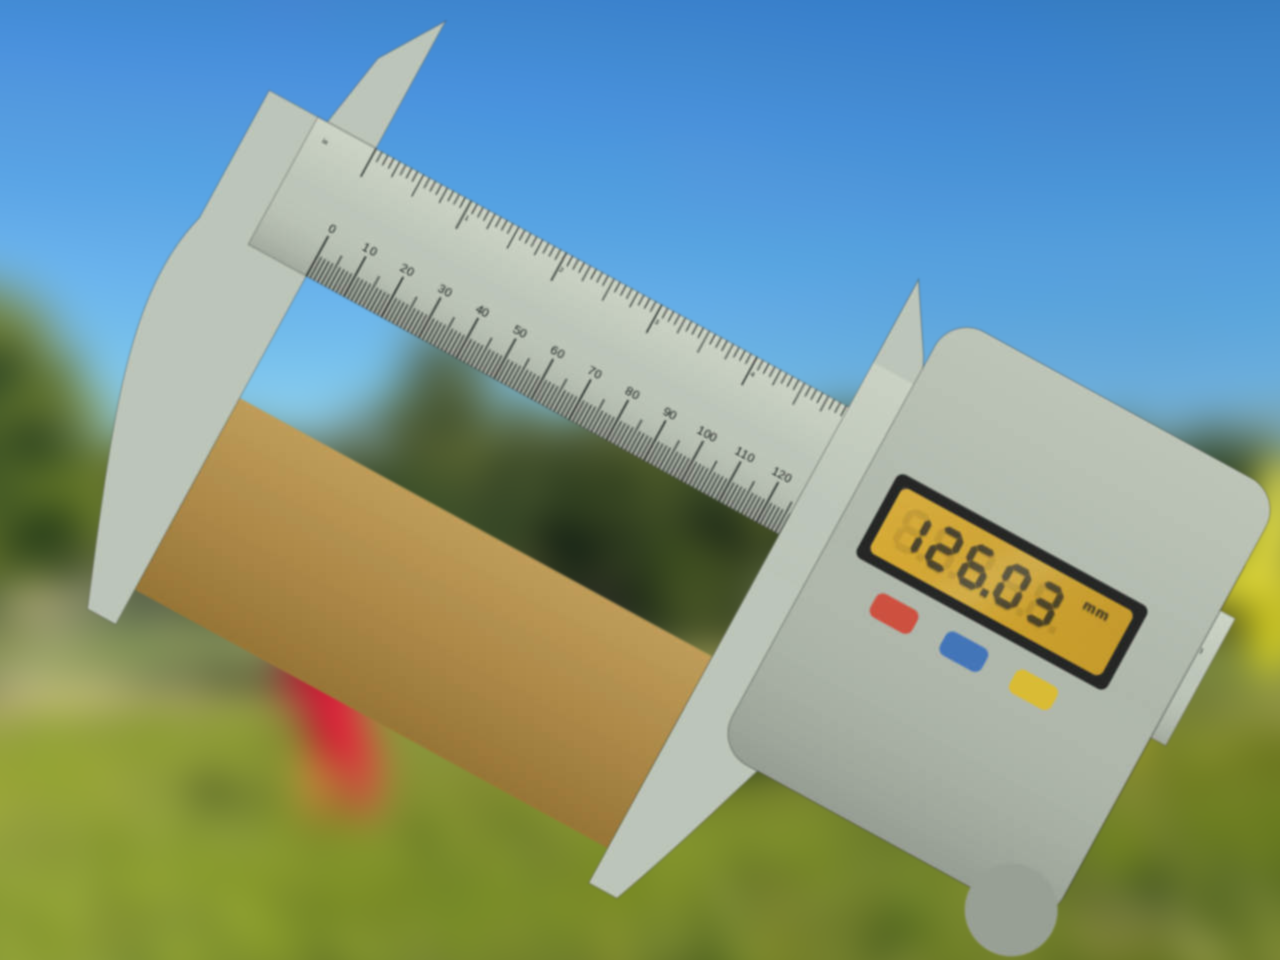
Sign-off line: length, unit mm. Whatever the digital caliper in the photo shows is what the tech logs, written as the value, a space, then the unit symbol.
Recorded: 126.03 mm
